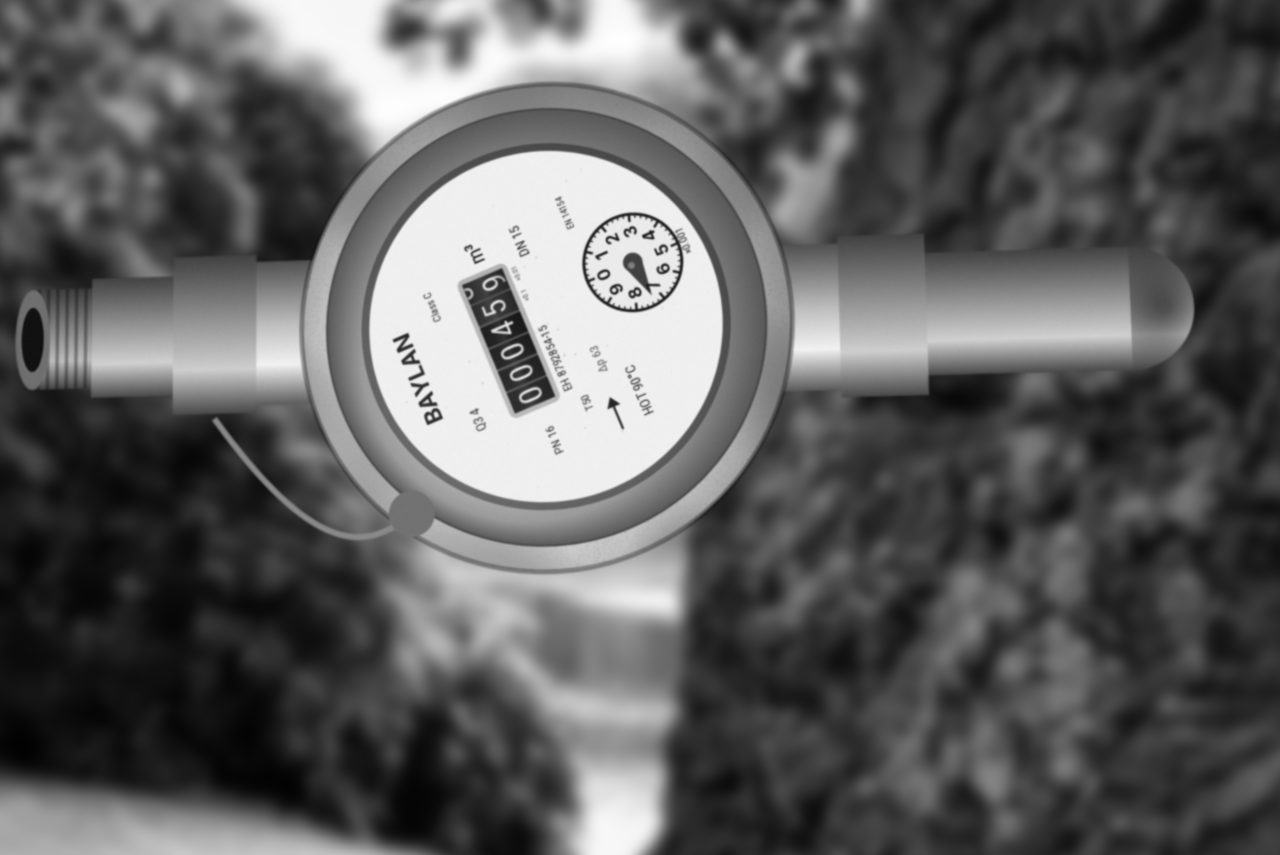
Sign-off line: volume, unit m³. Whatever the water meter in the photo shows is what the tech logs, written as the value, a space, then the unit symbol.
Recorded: 4.587 m³
